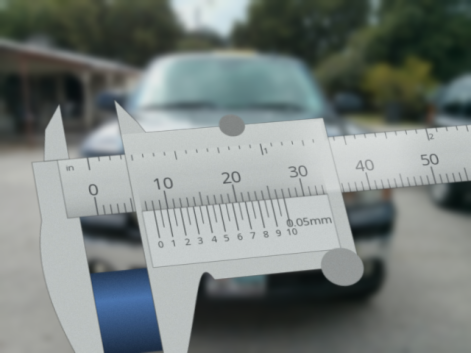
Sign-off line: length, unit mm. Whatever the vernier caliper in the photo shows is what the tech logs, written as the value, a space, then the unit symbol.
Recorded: 8.0 mm
